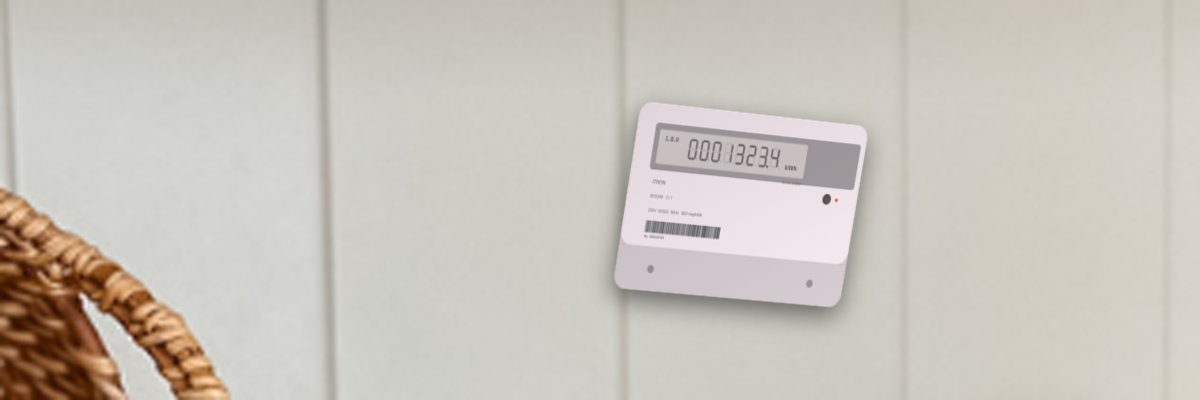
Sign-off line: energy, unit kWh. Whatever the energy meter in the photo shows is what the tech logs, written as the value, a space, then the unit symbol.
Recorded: 1323.4 kWh
